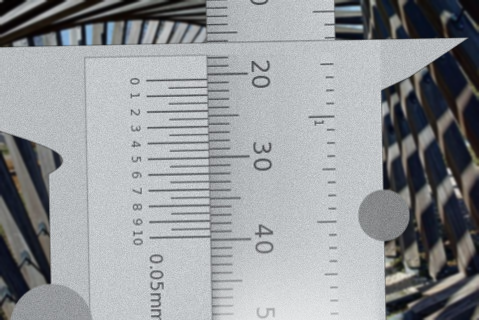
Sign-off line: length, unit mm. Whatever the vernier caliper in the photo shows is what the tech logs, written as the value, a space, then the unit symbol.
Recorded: 20.6 mm
